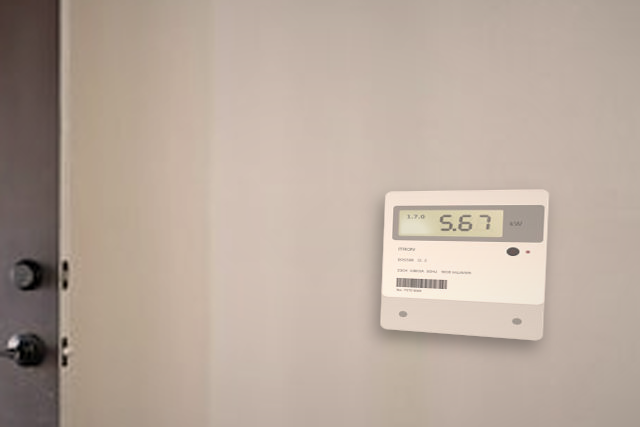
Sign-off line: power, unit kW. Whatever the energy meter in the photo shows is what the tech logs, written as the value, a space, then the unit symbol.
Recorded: 5.67 kW
